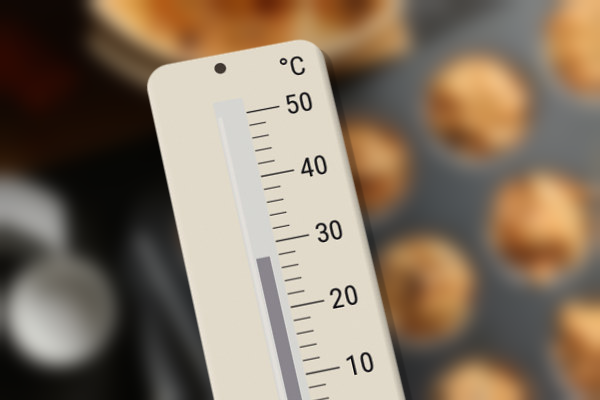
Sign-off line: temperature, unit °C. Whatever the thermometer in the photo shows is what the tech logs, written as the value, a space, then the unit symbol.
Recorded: 28 °C
